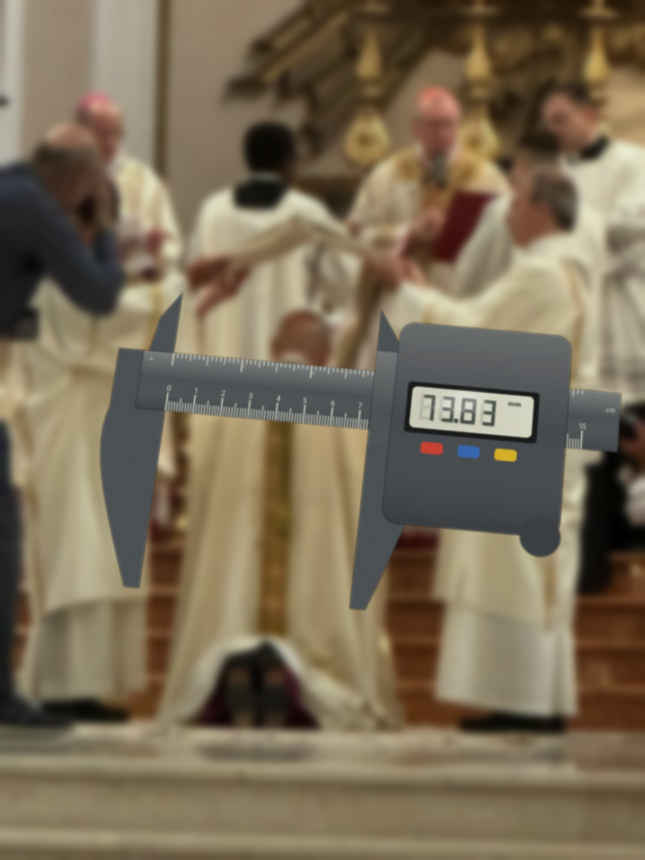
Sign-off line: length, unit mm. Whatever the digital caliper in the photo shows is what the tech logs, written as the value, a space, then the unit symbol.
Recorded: 73.83 mm
